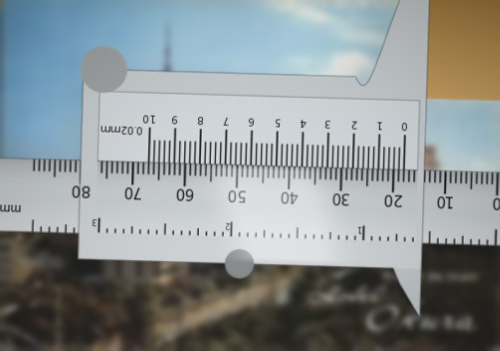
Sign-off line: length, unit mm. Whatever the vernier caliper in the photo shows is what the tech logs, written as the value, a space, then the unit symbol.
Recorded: 18.0 mm
